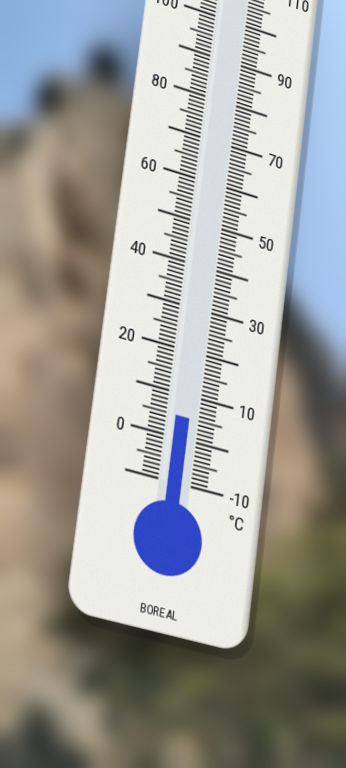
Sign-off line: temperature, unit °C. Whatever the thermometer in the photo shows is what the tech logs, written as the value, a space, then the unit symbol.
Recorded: 5 °C
